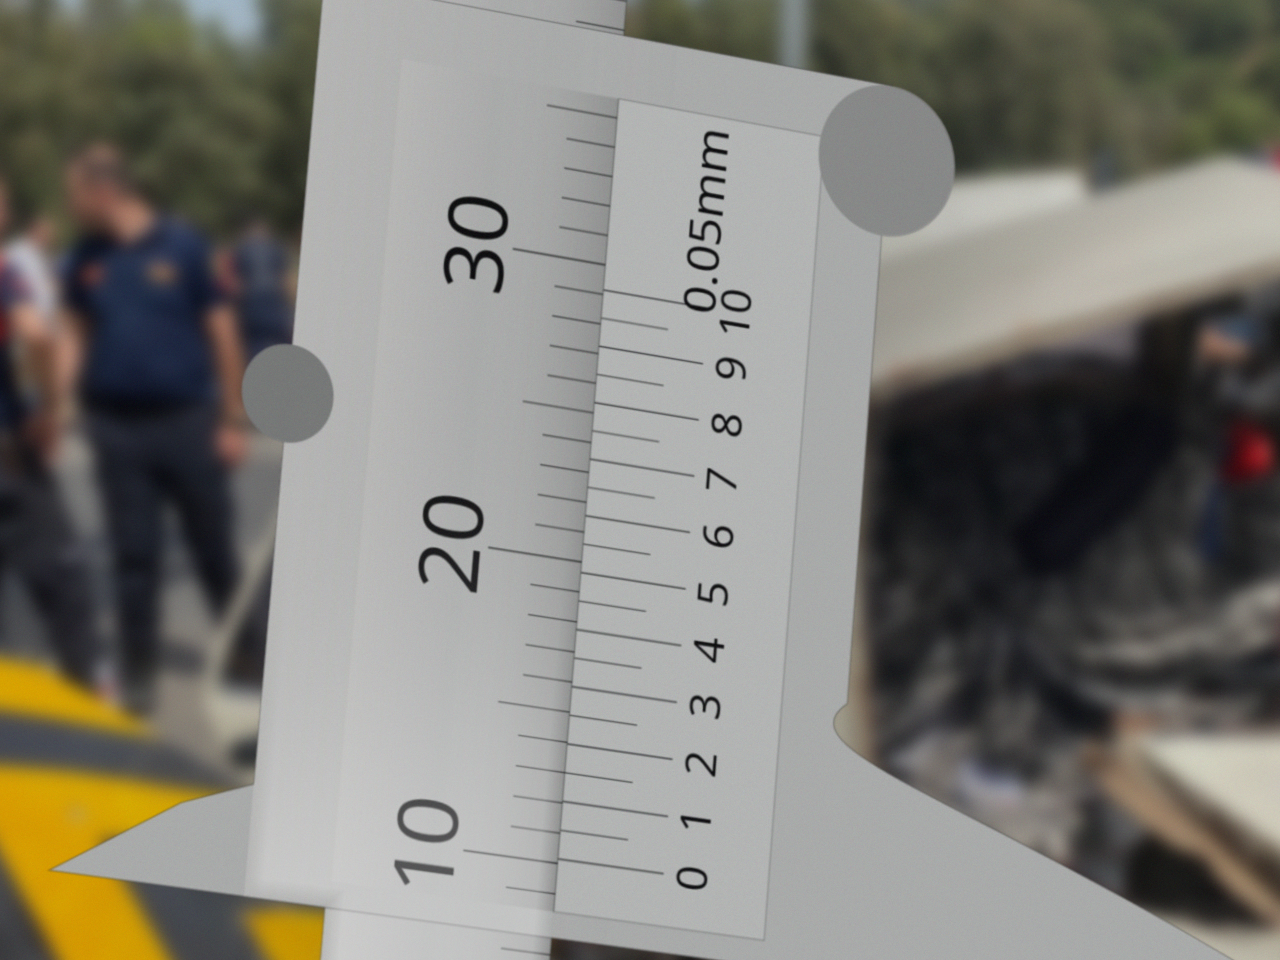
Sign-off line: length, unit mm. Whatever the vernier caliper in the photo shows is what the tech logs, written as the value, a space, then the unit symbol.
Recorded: 10.15 mm
